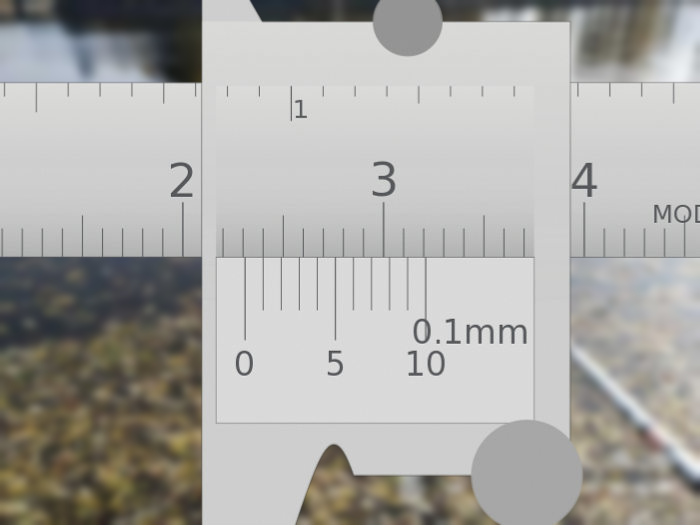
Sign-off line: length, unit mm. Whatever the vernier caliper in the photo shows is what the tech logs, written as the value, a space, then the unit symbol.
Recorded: 23.1 mm
